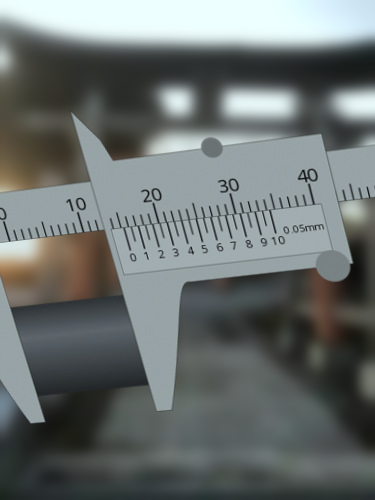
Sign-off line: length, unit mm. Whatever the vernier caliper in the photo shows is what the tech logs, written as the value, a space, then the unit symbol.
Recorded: 15.4 mm
